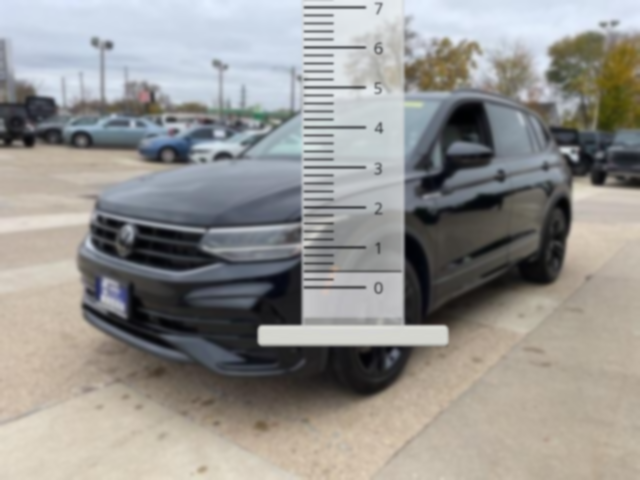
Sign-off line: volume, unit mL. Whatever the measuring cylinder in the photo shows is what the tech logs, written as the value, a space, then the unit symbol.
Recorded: 0.4 mL
